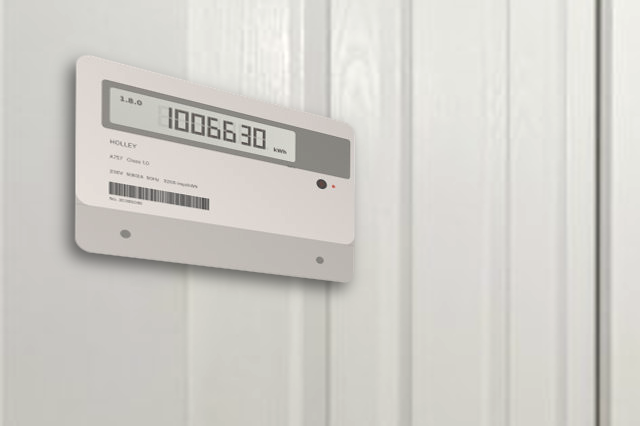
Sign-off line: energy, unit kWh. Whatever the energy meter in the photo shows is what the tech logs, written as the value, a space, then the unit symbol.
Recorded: 1006630 kWh
